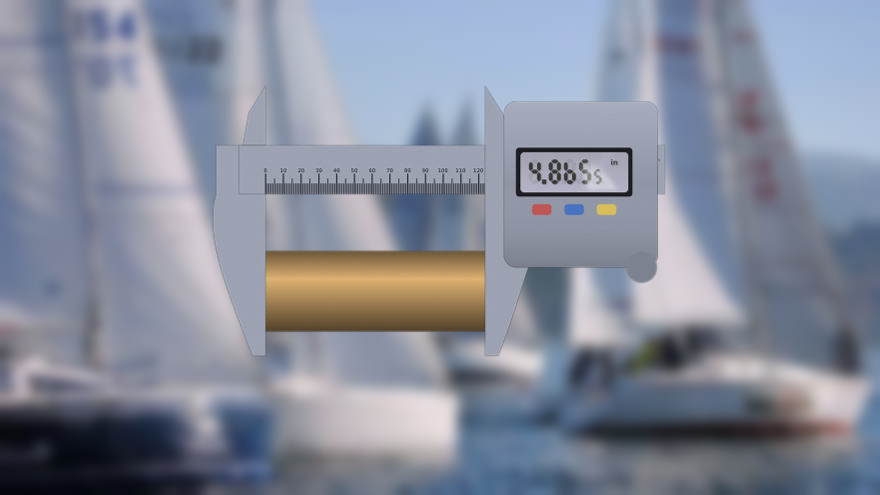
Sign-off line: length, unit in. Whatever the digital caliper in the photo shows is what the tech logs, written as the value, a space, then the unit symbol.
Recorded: 4.8655 in
